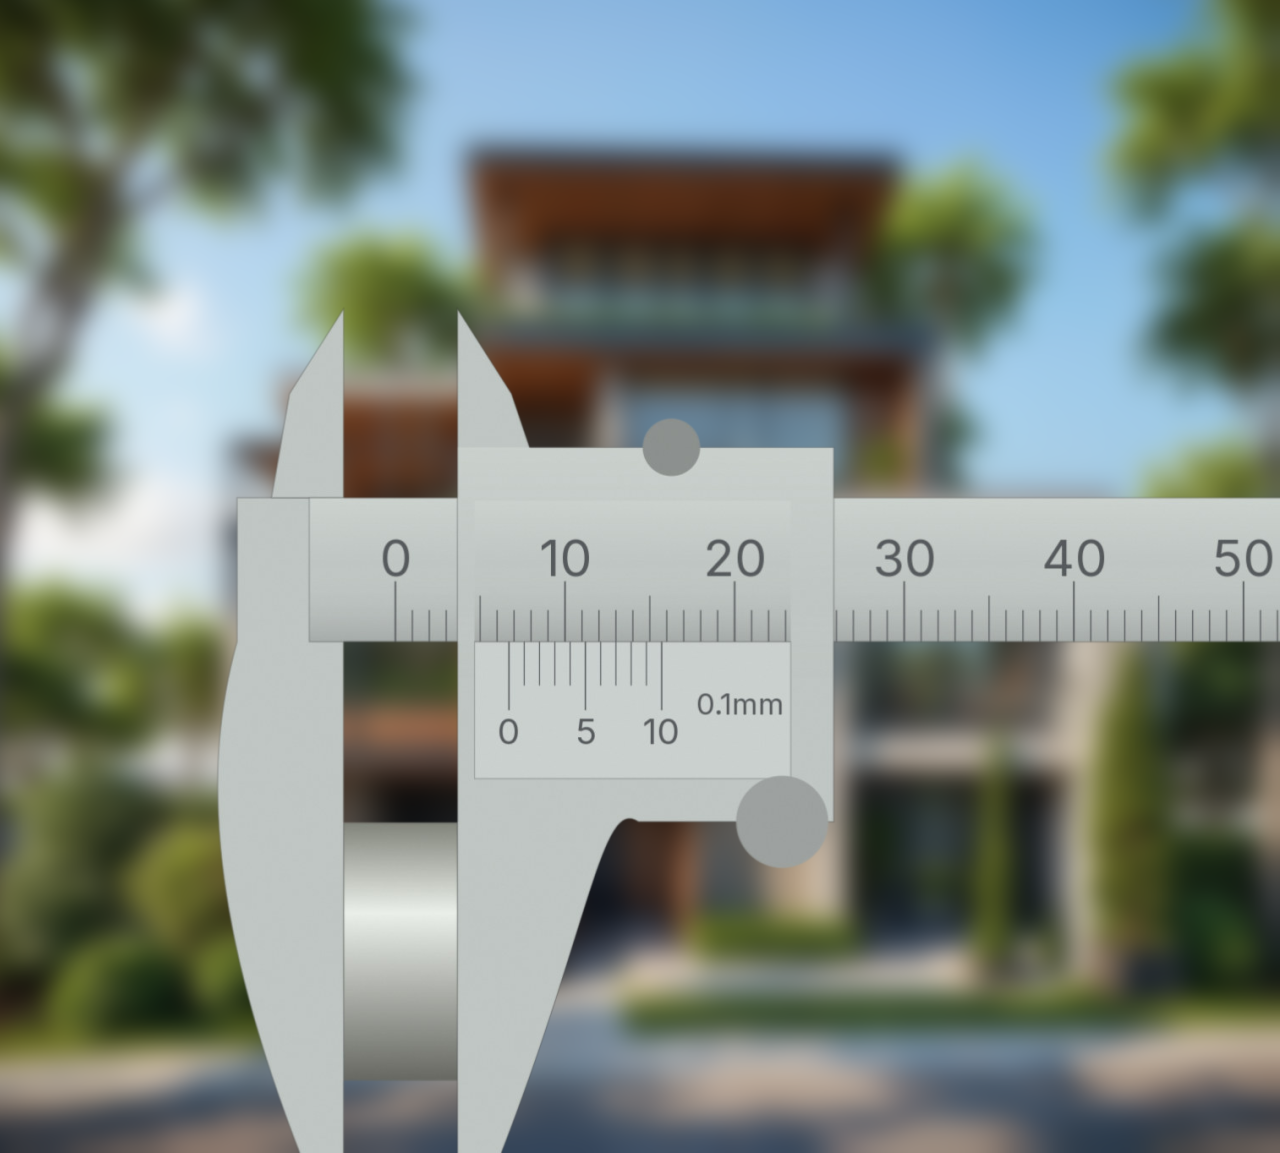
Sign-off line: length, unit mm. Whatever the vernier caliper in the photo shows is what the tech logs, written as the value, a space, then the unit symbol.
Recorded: 6.7 mm
